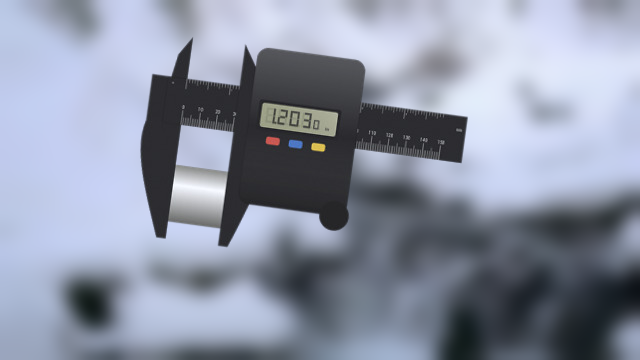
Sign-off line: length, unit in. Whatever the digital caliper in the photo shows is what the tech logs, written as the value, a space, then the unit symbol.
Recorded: 1.2030 in
